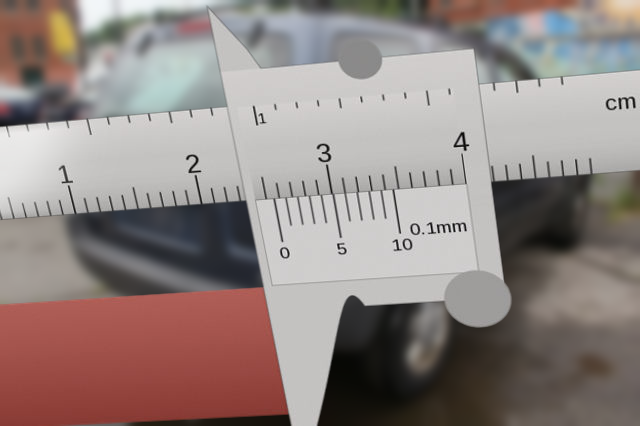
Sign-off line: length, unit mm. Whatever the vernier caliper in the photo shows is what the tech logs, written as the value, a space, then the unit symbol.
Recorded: 25.6 mm
